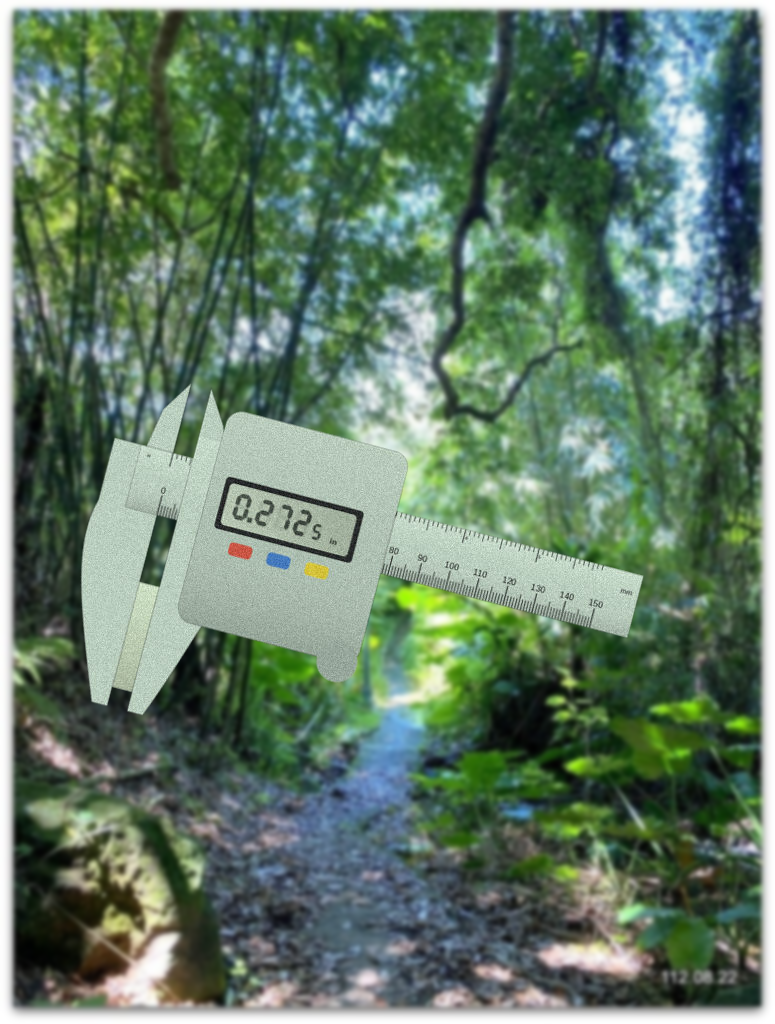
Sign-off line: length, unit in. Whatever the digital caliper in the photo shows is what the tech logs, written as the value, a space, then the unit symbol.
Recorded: 0.2725 in
